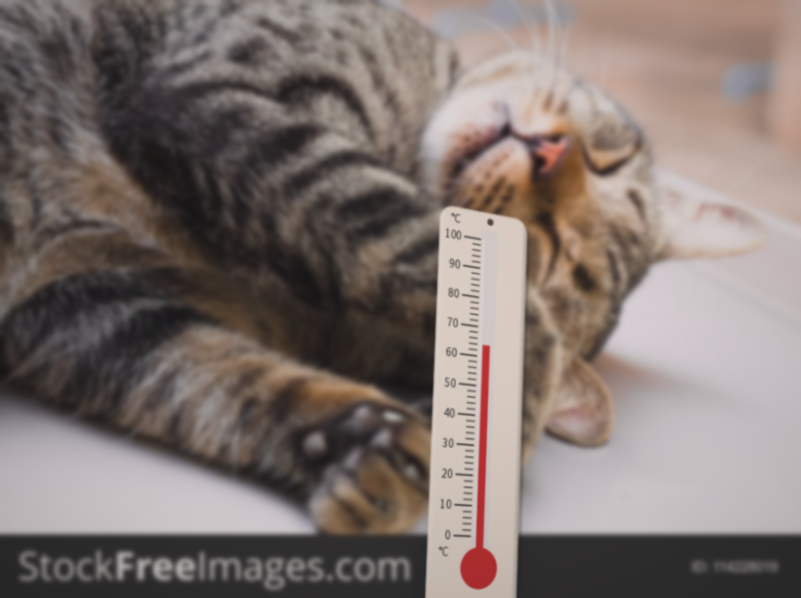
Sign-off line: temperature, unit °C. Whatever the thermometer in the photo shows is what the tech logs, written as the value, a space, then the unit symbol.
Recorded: 64 °C
